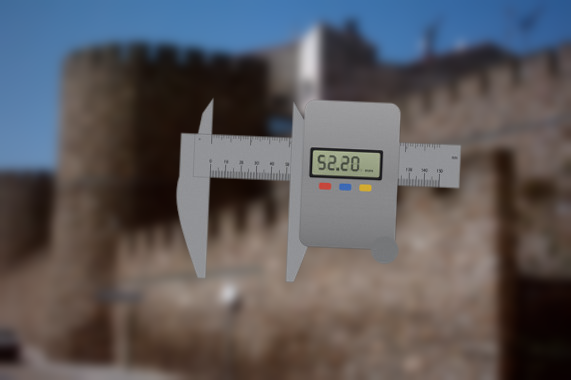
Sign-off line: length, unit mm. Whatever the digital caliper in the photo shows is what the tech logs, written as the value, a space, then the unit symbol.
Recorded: 52.20 mm
